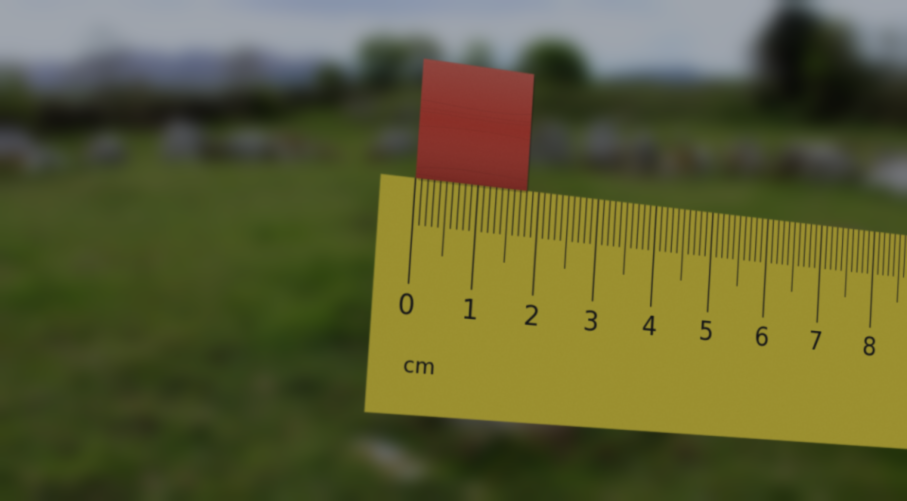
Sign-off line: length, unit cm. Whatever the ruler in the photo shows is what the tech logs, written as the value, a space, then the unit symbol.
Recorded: 1.8 cm
